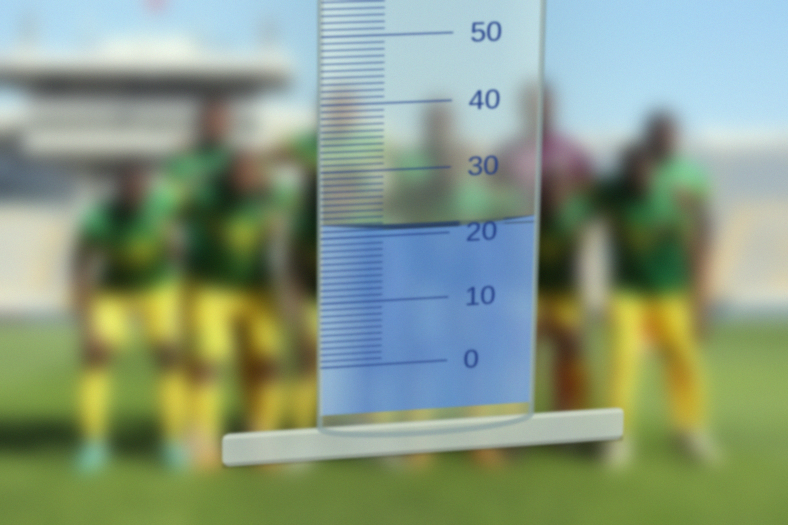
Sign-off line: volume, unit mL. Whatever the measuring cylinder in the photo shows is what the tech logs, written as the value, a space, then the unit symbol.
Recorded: 21 mL
